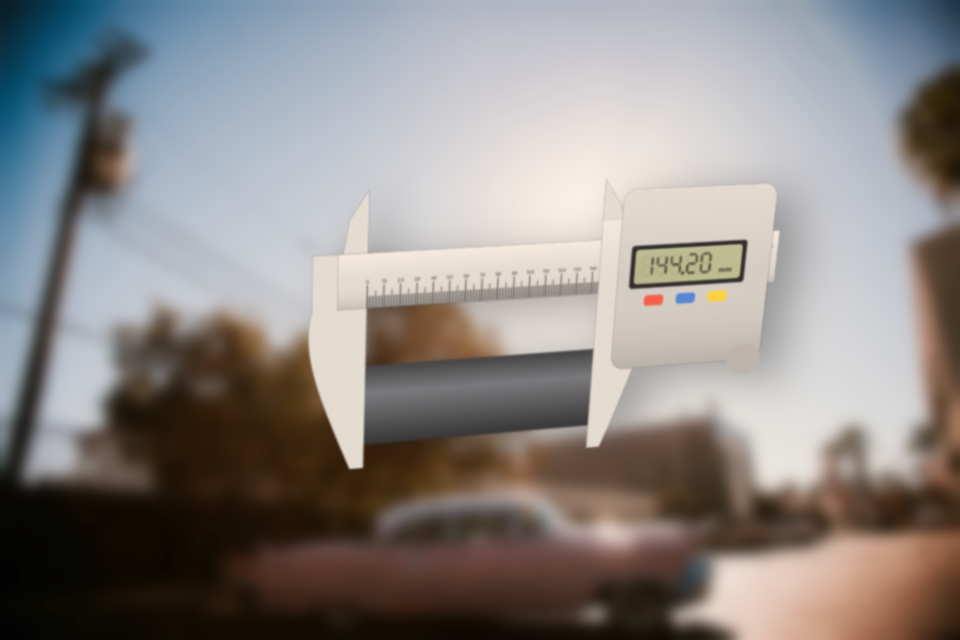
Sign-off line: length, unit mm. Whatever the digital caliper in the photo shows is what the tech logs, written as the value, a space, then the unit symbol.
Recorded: 144.20 mm
